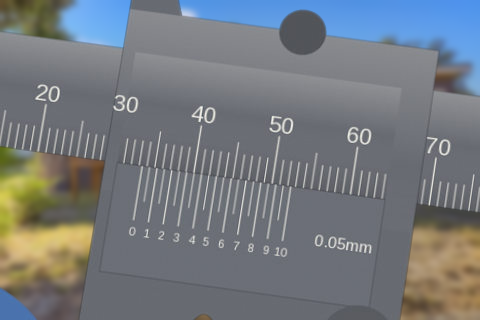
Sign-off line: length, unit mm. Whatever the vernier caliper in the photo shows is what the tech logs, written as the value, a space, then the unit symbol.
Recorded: 33.4 mm
